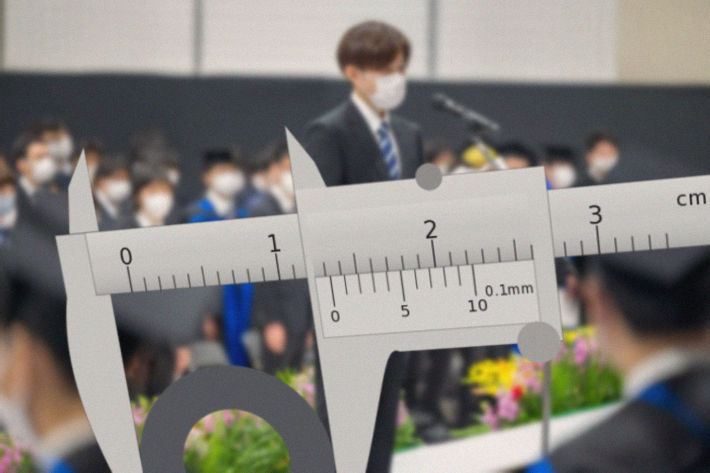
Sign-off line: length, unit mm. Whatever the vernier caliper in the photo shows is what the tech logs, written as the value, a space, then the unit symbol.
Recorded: 13.3 mm
